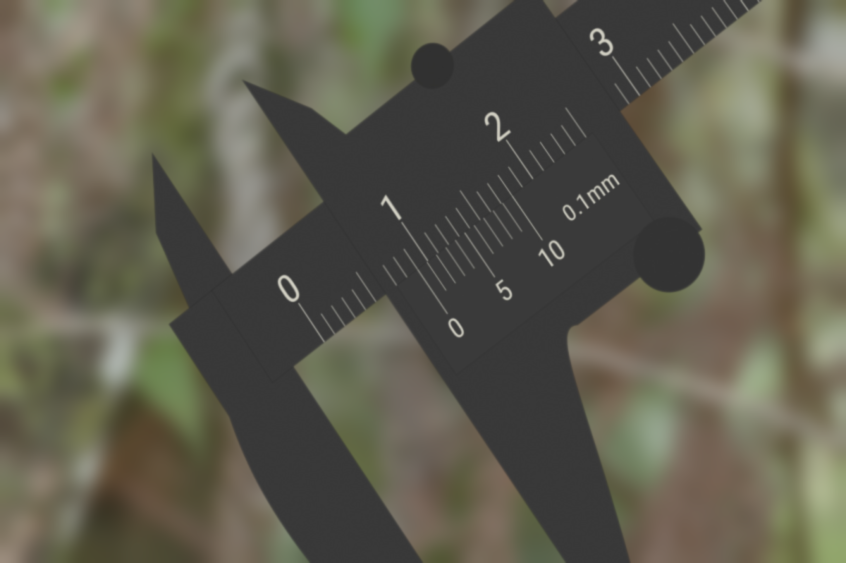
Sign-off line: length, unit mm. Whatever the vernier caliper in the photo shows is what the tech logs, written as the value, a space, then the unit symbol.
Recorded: 9.0 mm
